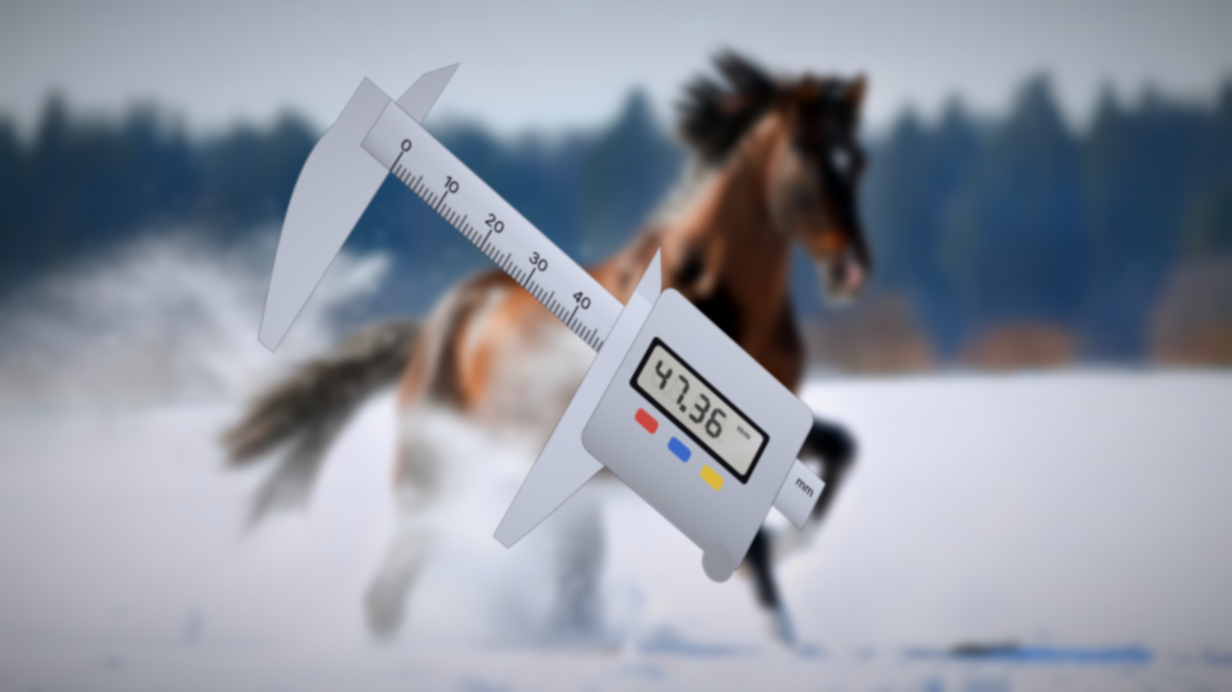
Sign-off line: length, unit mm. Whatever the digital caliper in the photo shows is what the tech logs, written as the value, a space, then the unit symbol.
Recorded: 47.36 mm
